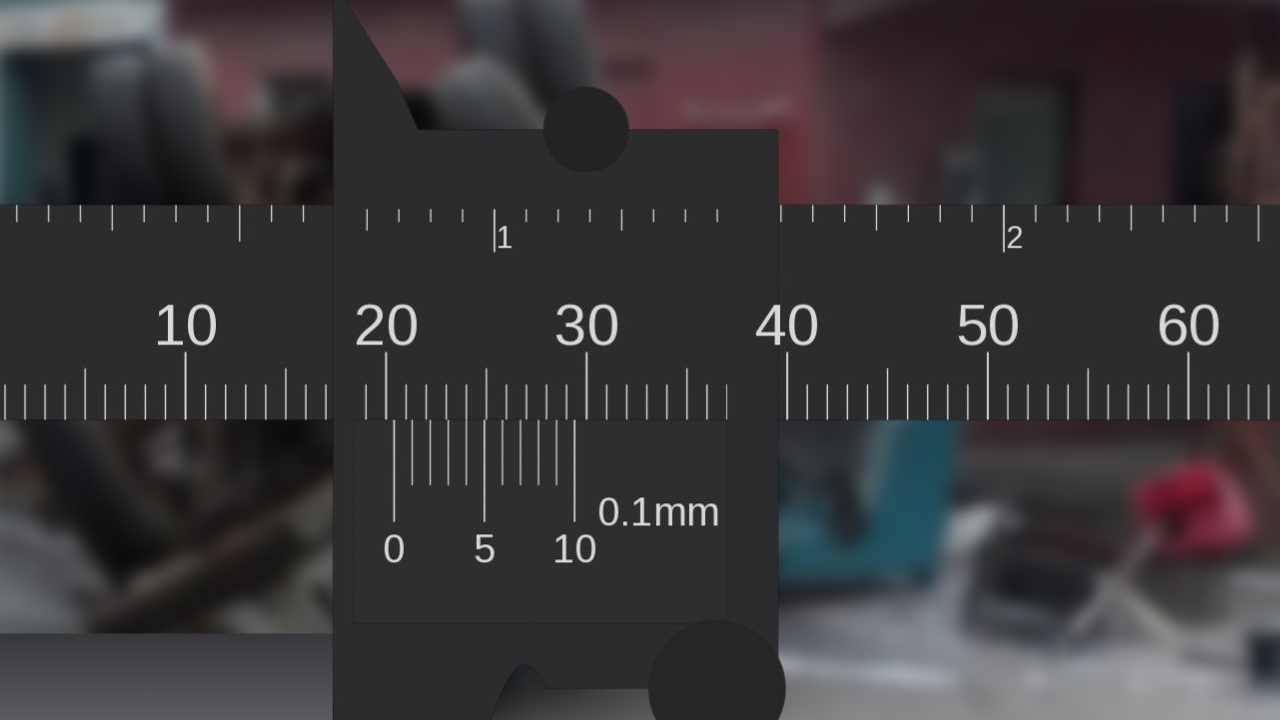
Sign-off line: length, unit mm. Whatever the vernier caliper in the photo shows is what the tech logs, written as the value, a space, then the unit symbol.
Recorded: 20.4 mm
